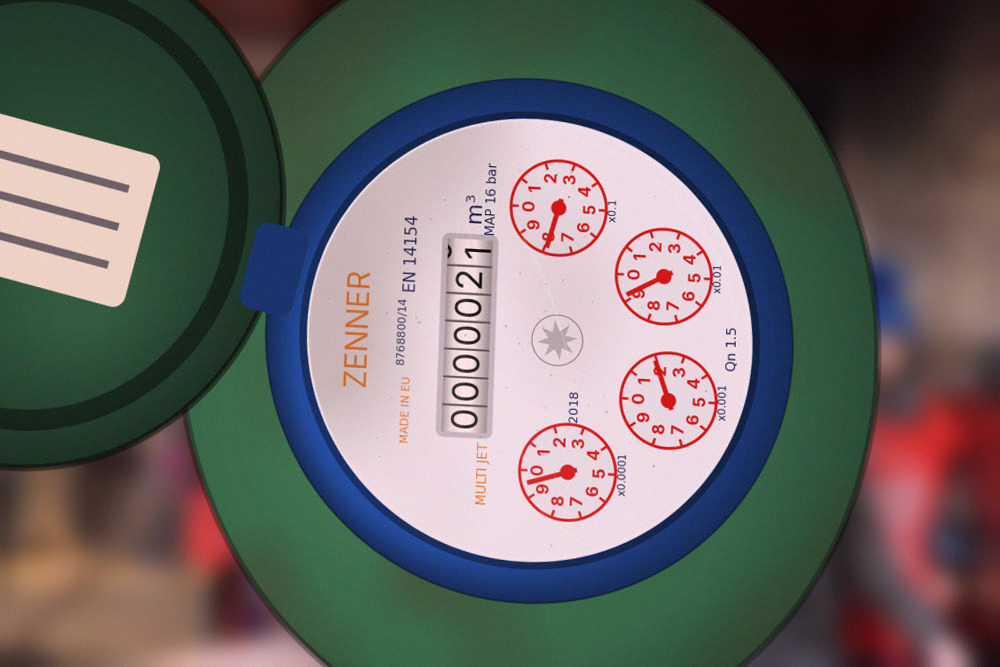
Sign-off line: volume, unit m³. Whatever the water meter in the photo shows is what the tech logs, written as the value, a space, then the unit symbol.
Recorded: 20.7919 m³
